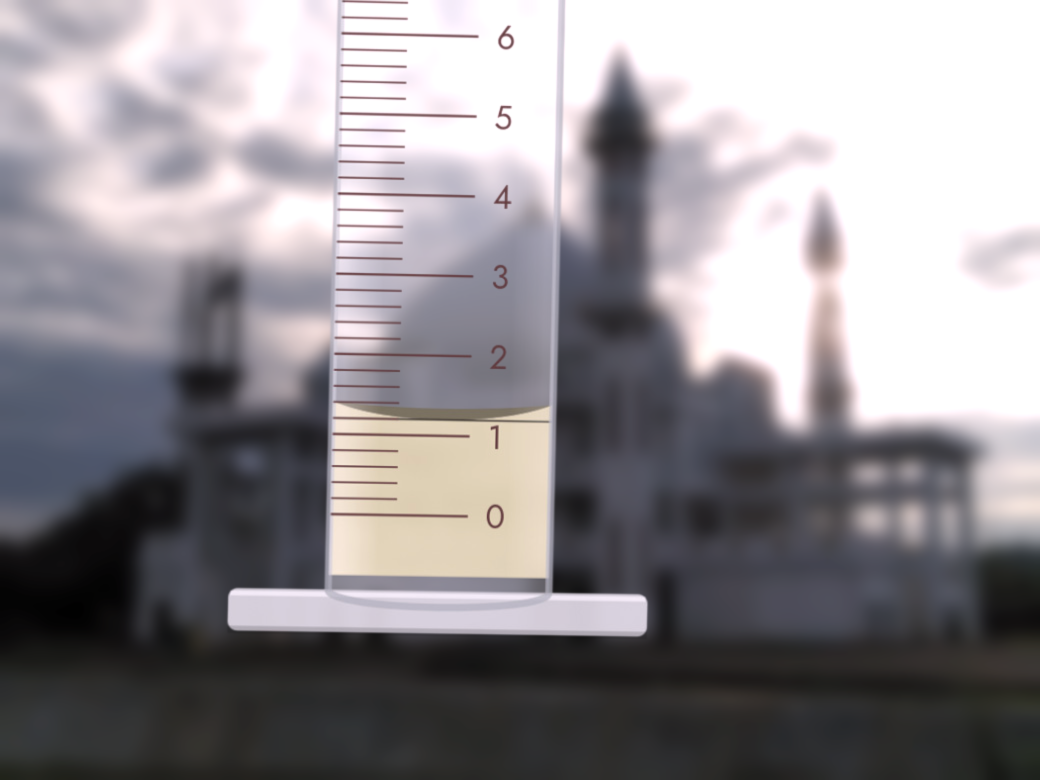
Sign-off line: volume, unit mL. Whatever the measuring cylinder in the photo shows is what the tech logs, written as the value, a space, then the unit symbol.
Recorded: 1.2 mL
